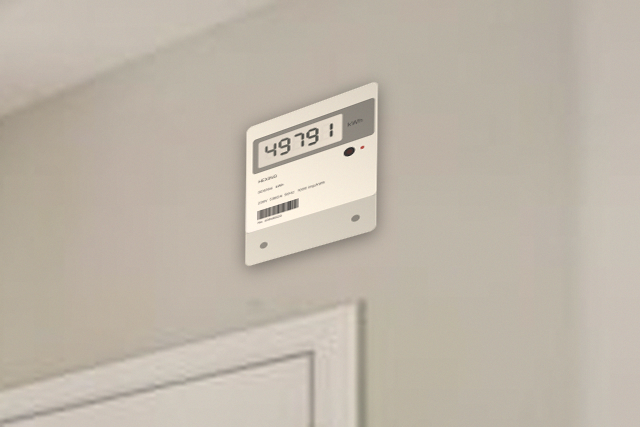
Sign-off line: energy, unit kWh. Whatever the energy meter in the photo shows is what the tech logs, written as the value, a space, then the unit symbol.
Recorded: 49791 kWh
